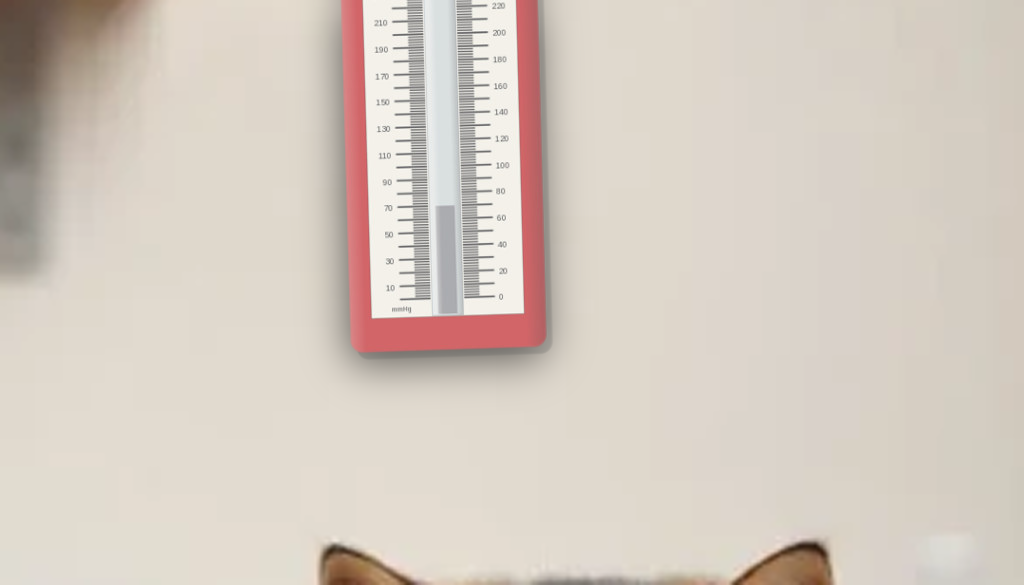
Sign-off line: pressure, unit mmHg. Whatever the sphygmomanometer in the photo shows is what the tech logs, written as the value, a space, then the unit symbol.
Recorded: 70 mmHg
